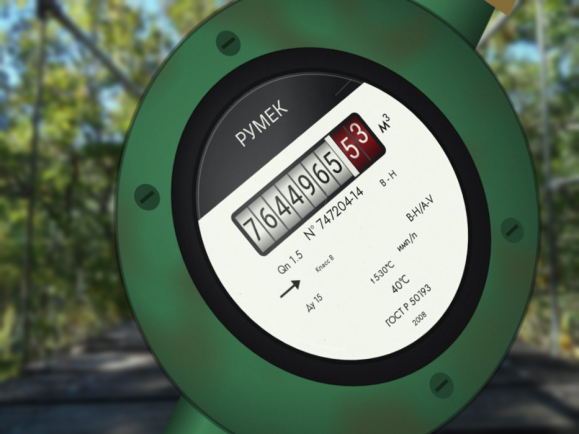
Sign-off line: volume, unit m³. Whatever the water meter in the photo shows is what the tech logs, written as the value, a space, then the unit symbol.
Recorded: 7644965.53 m³
